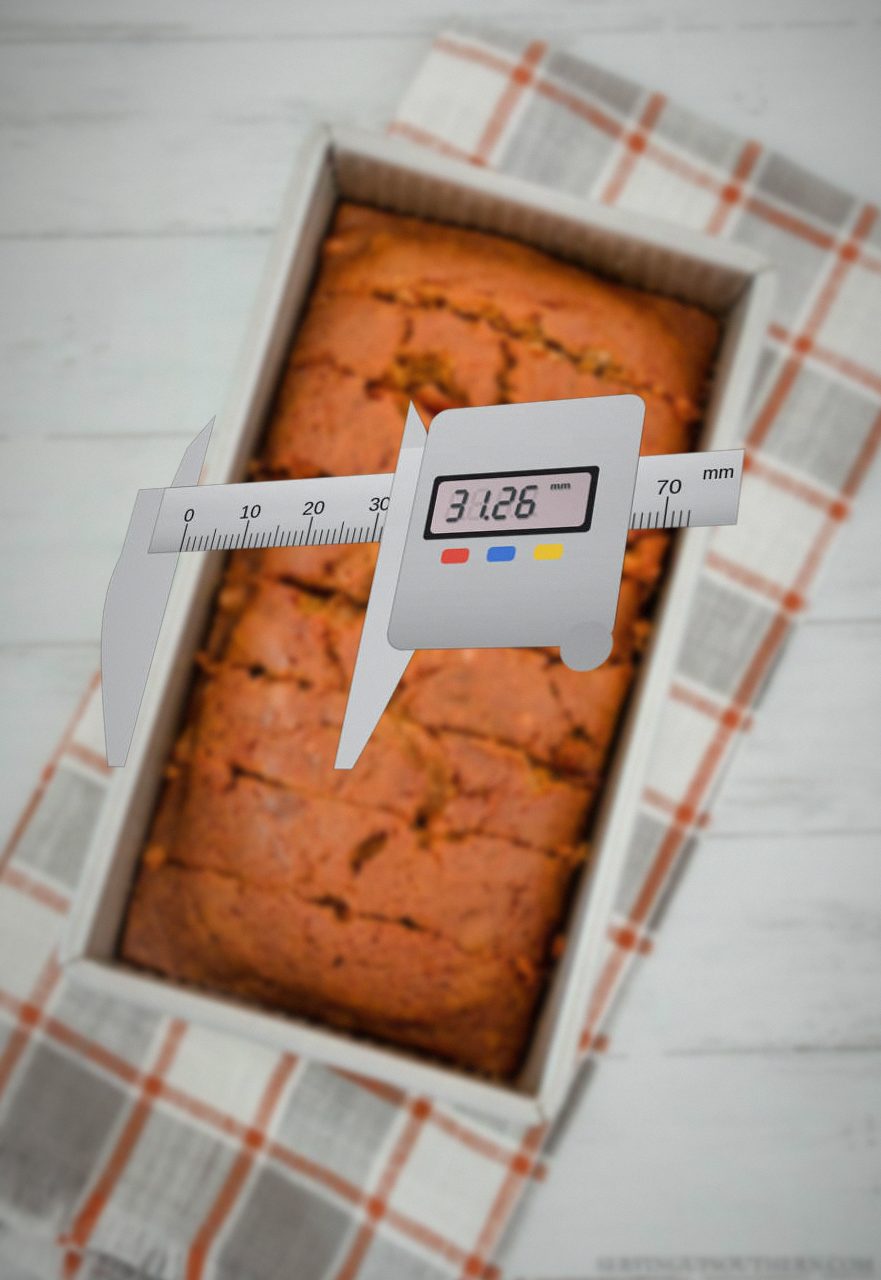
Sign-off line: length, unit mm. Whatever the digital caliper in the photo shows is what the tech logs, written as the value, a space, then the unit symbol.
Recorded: 31.26 mm
